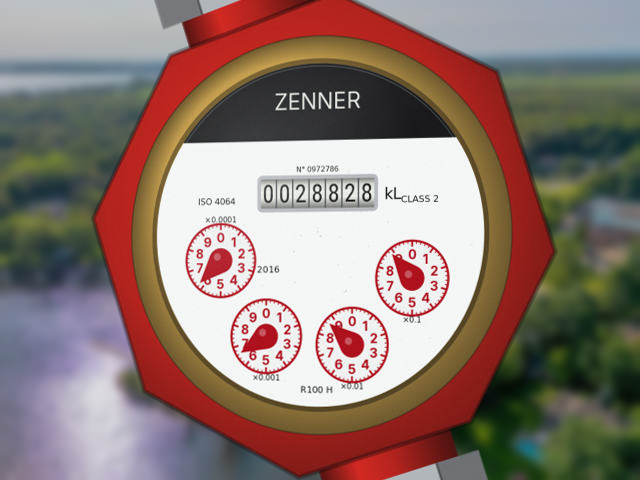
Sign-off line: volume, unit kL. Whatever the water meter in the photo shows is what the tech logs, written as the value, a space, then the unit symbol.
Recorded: 28828.8866 kL
